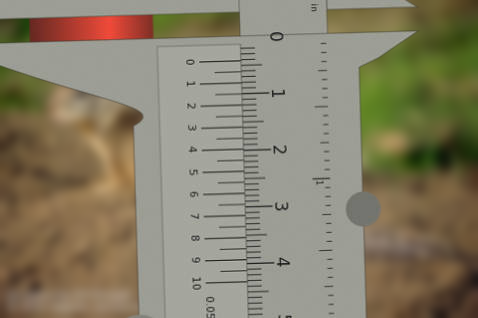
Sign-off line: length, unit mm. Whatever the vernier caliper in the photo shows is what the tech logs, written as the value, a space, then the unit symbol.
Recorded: 4.2 mm
